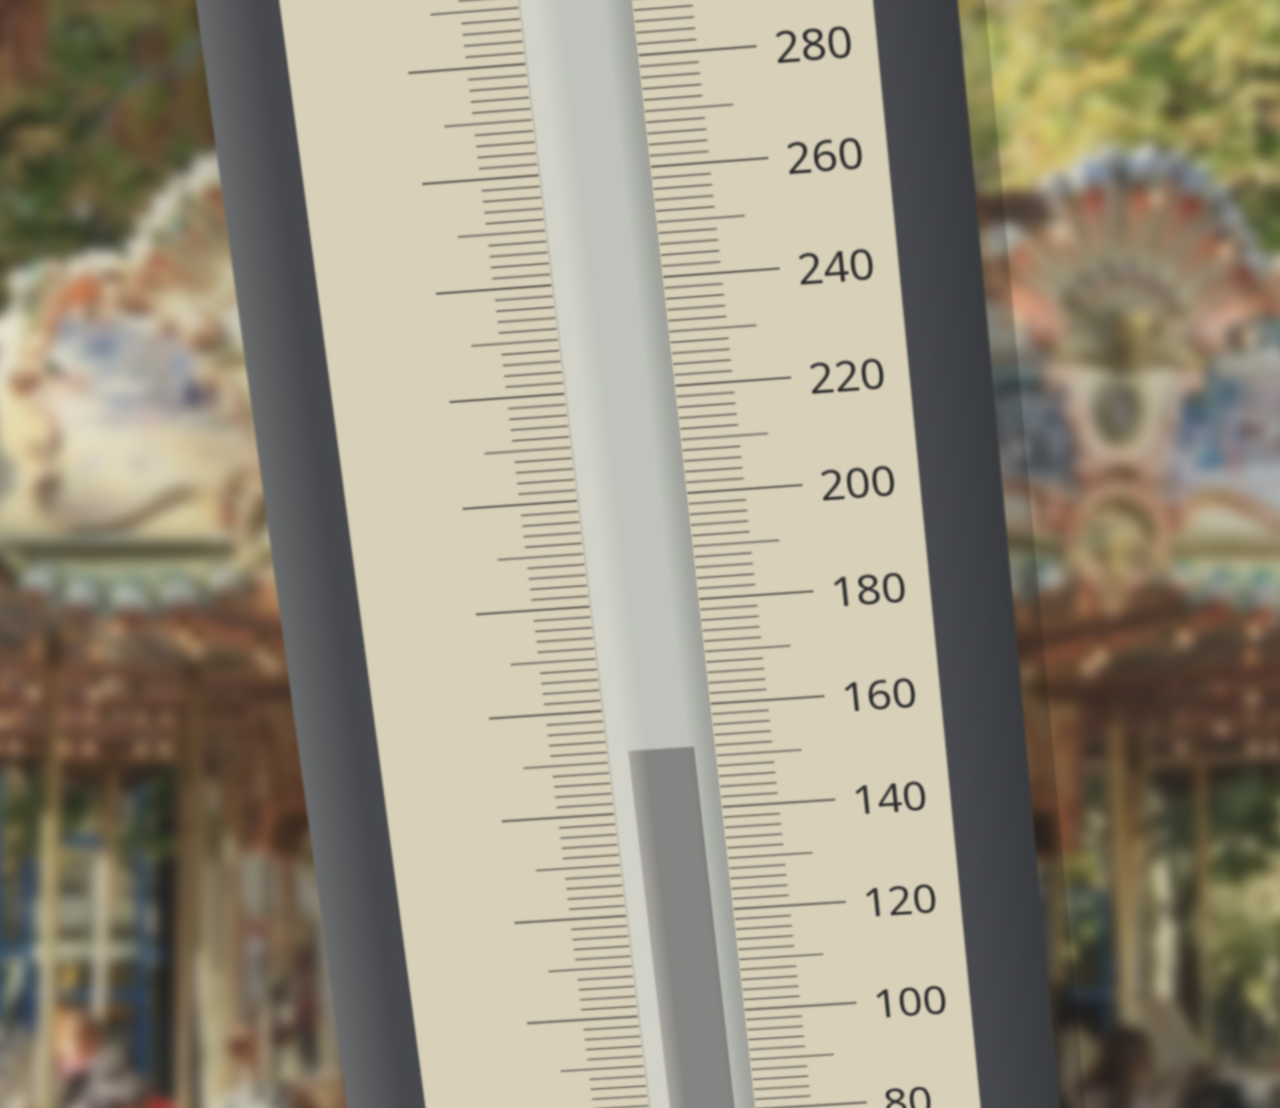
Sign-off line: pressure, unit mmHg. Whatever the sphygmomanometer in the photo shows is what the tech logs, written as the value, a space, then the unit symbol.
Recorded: 152 mmHg
